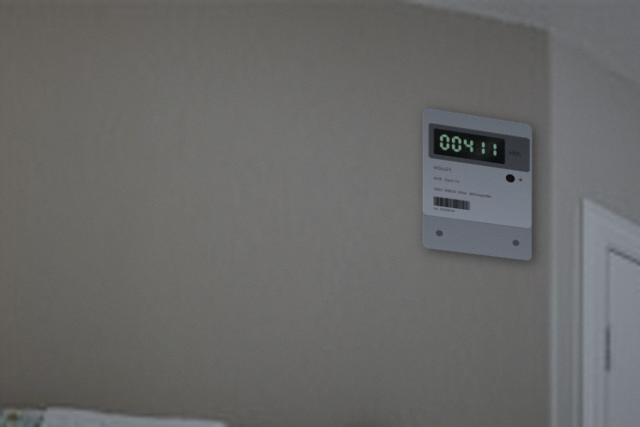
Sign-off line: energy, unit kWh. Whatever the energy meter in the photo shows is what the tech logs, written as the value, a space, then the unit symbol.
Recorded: 411 kWh
